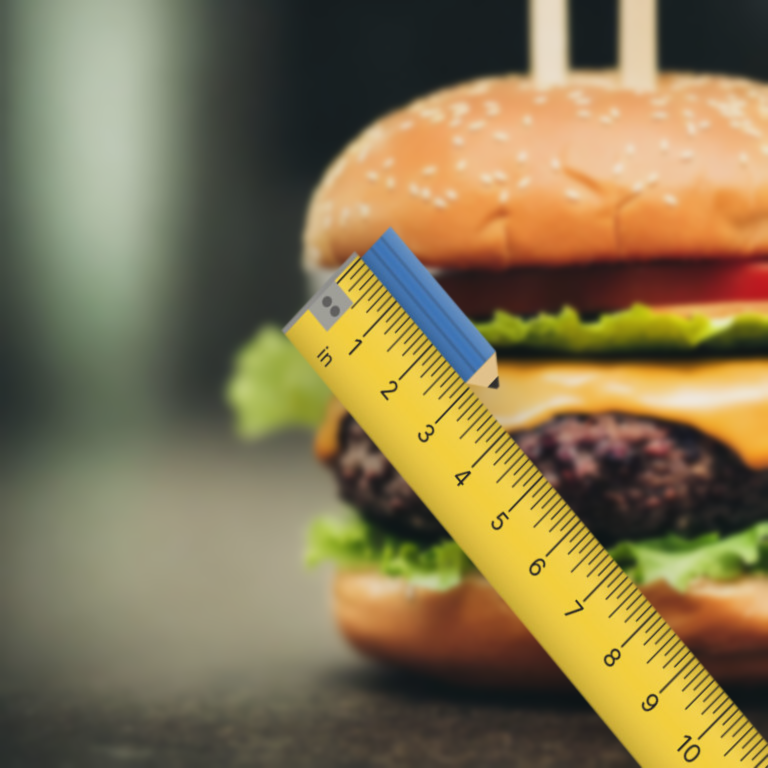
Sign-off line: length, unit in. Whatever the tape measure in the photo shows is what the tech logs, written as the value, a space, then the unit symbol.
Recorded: 3.375 in
